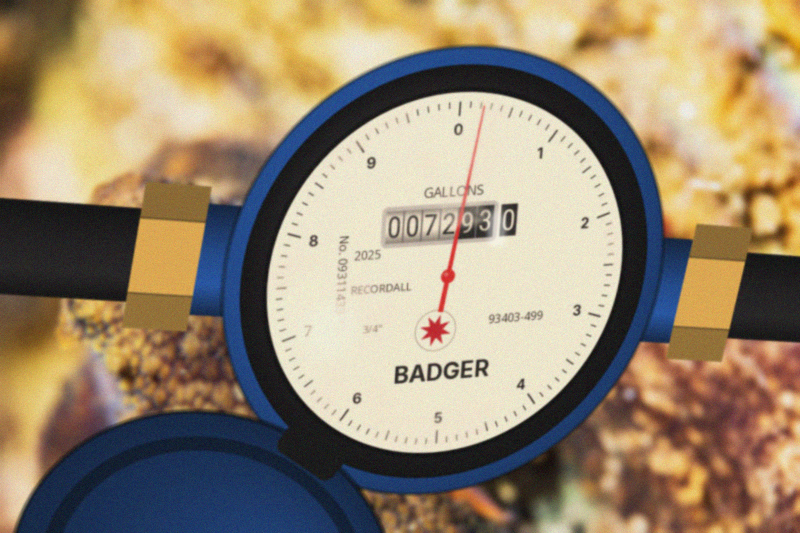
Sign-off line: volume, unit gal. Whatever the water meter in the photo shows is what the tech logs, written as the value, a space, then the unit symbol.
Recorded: 72930.2 gal
